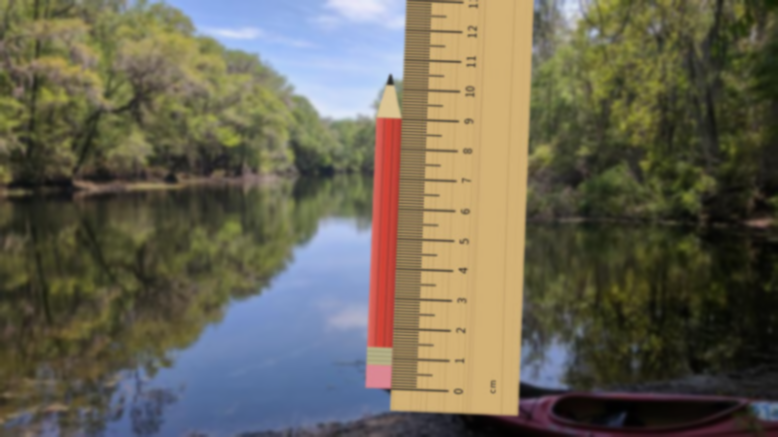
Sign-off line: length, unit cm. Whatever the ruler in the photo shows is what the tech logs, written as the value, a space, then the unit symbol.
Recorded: 10.5 cm
